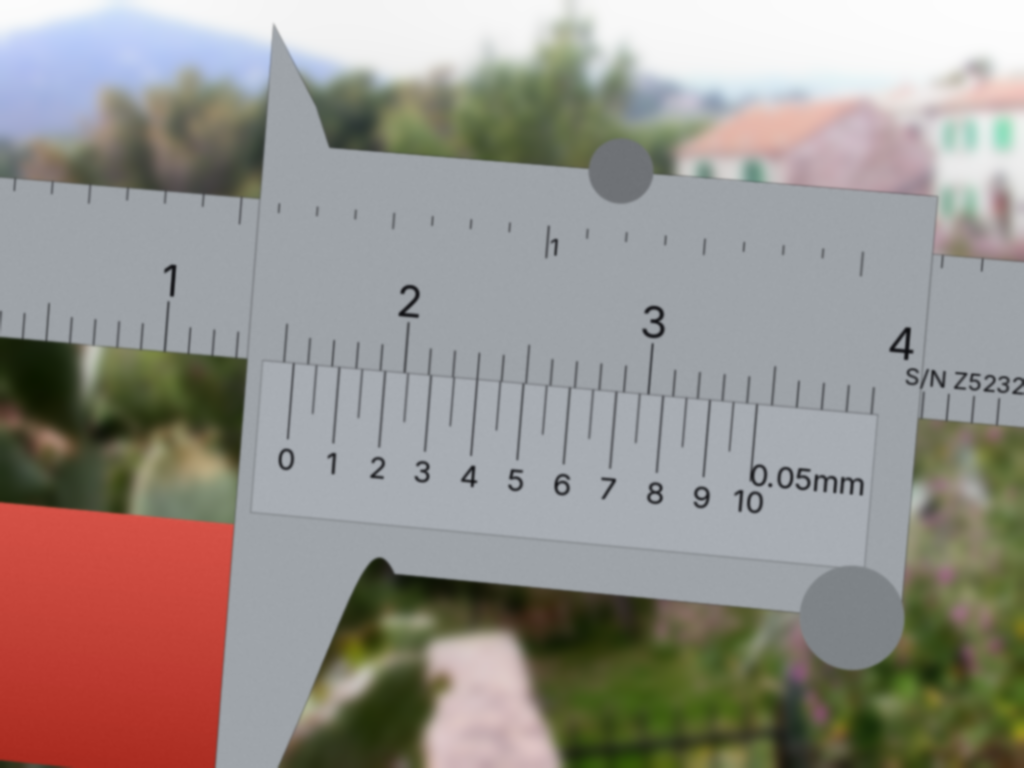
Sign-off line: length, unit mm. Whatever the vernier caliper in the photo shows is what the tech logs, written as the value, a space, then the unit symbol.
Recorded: 15.4 mm
